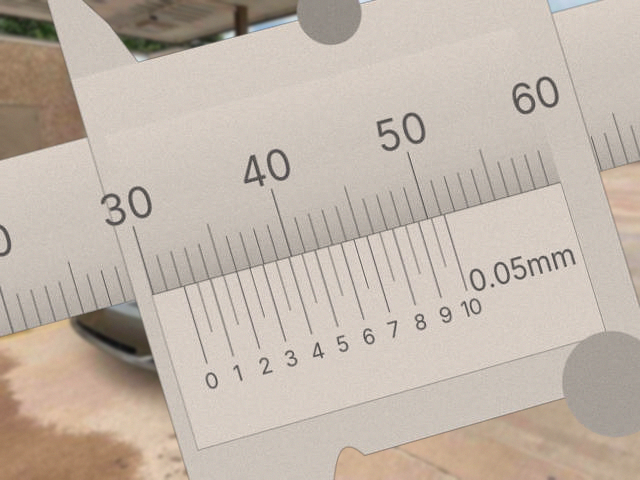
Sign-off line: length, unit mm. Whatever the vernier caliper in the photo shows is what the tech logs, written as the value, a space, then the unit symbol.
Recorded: 32.2 mm
